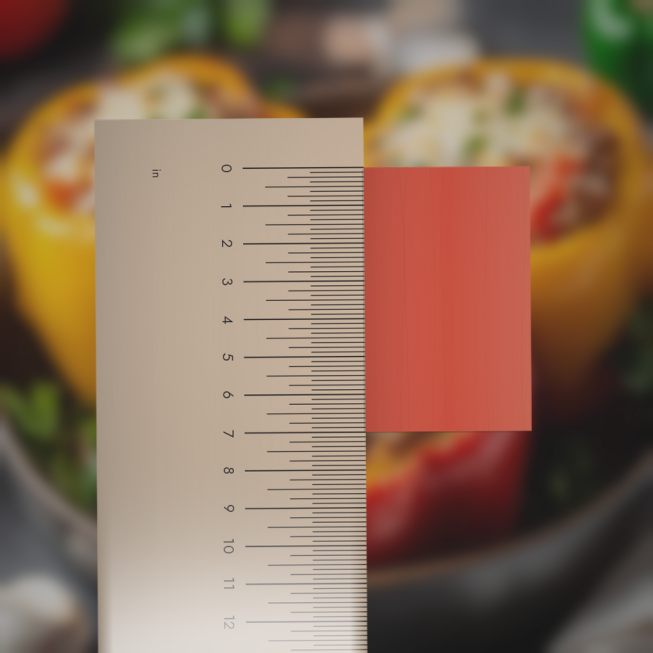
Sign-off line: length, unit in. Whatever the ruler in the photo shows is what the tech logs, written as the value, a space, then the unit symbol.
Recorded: 7 in
